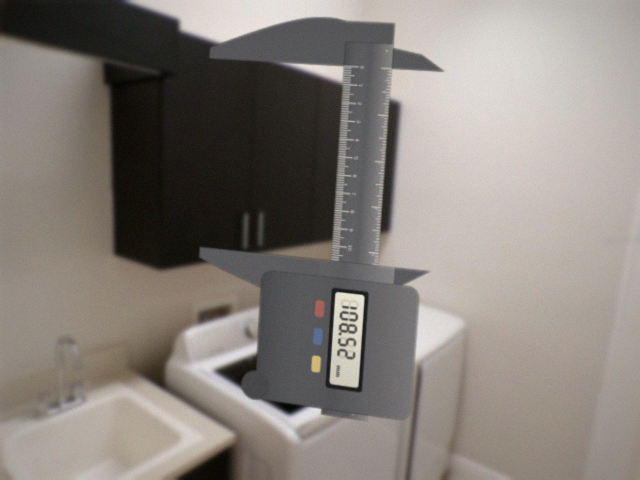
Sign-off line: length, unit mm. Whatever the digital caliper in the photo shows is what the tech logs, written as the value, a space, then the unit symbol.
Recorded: 108.52 mm
